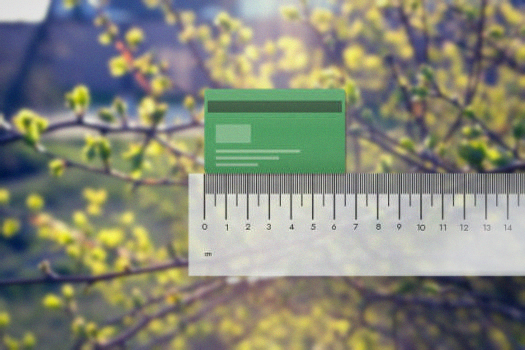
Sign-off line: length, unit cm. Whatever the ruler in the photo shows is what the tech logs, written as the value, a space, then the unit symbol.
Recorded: 6.5 cm
